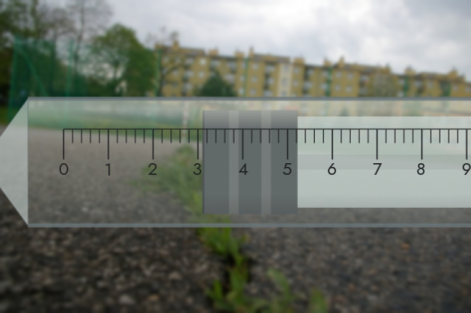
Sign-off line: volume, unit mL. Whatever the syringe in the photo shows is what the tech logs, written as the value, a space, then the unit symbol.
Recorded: 3.1 mL
